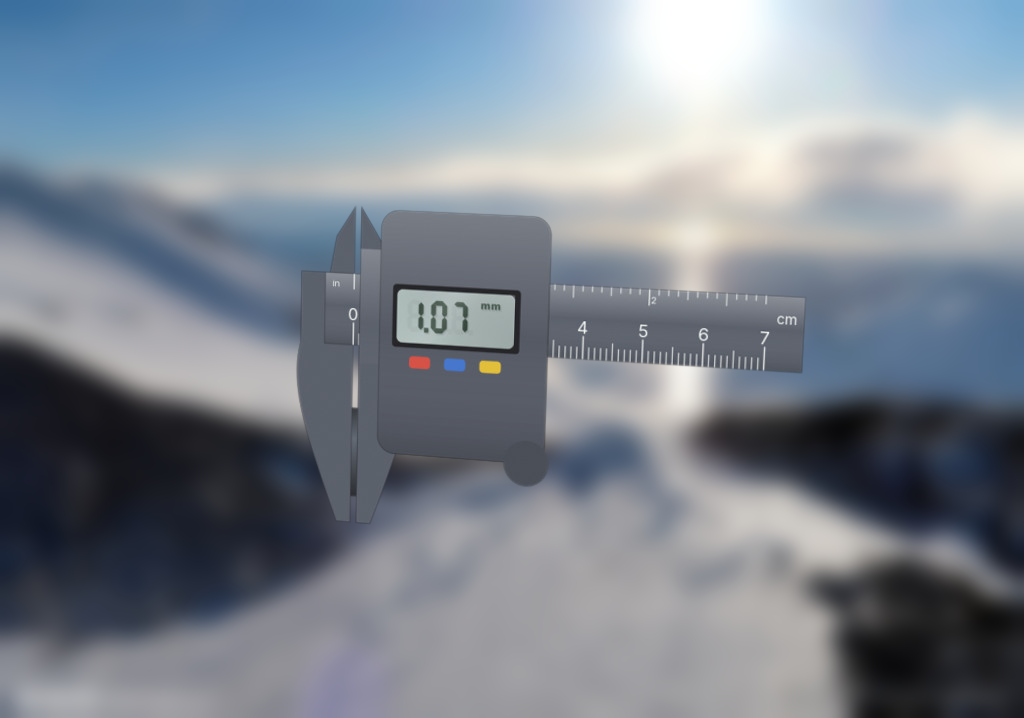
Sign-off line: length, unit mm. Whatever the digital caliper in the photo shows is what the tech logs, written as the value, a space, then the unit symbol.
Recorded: 1.07 mm
